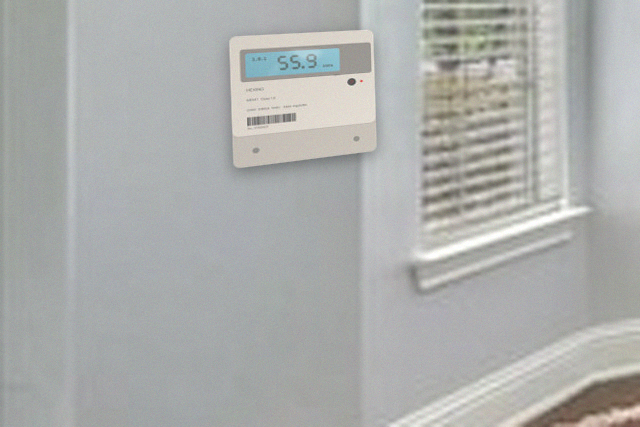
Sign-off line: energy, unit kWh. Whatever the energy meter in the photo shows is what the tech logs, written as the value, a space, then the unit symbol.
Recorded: 55.9 kWh
